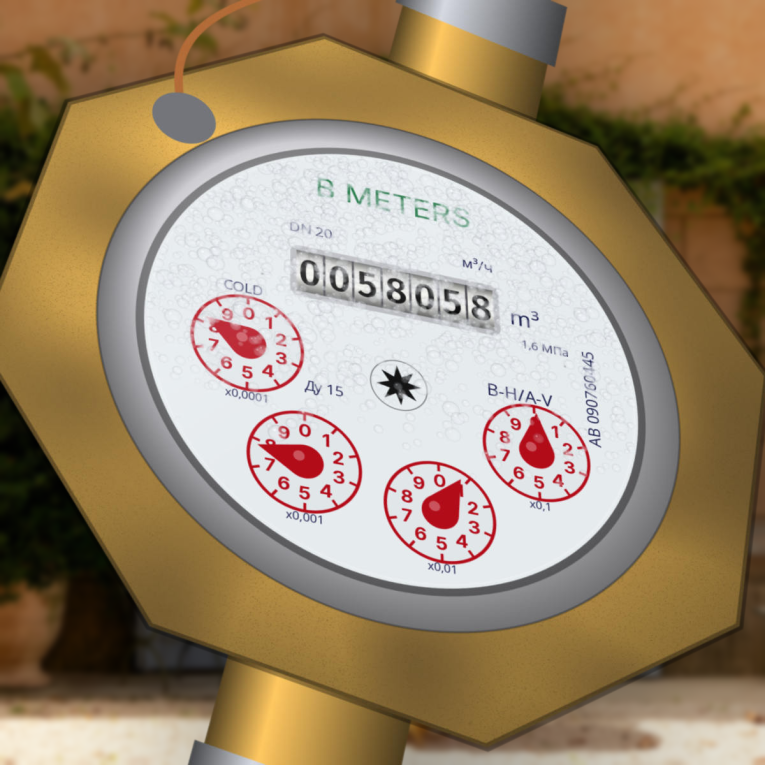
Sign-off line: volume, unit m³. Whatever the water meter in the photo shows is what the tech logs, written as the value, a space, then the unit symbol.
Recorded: 58058.0078 m³
